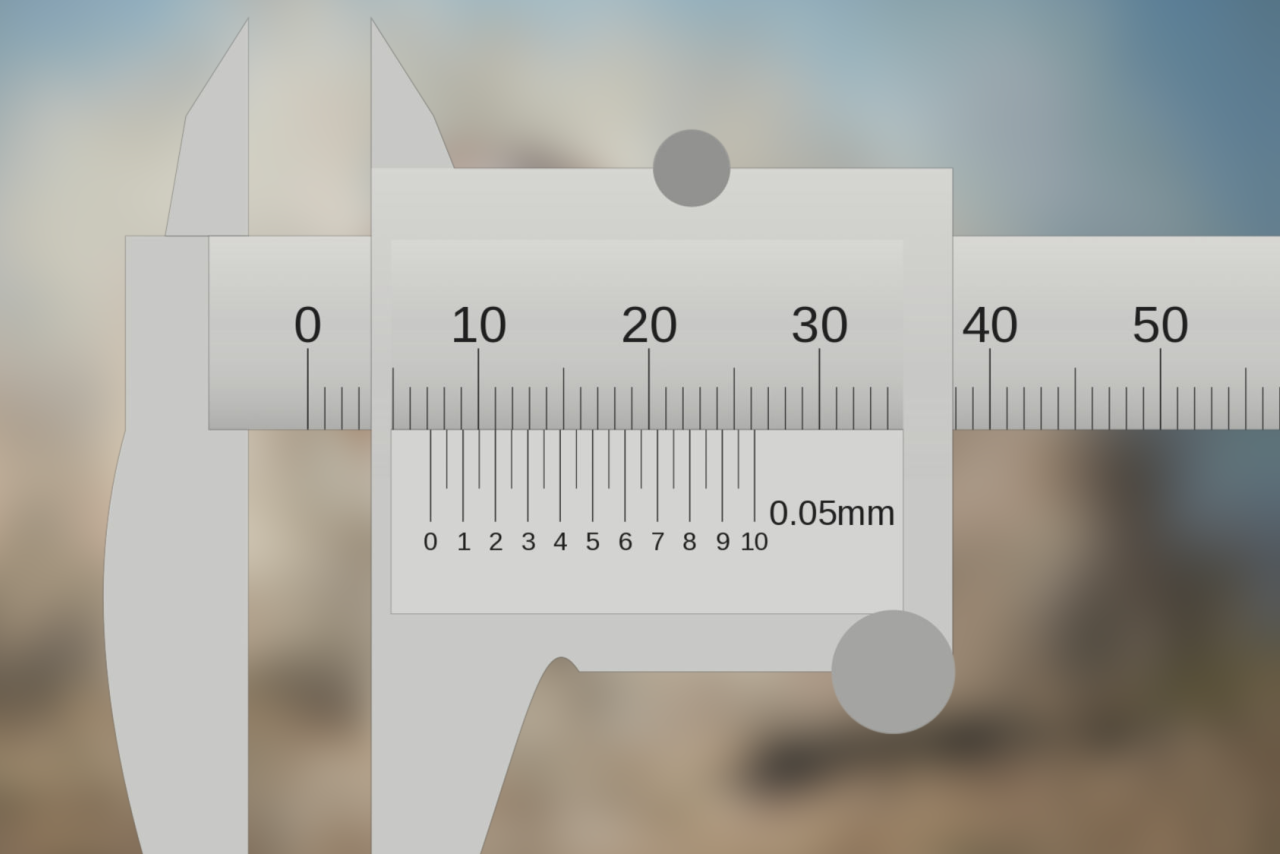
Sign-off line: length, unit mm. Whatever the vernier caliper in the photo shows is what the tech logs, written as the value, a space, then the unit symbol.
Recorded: 7.2 mm
